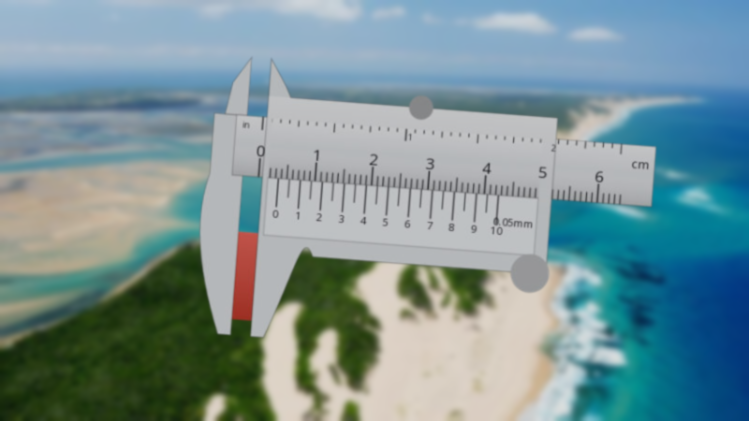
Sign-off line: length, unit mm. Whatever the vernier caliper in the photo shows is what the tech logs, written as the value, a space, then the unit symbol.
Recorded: 3.5 mm
